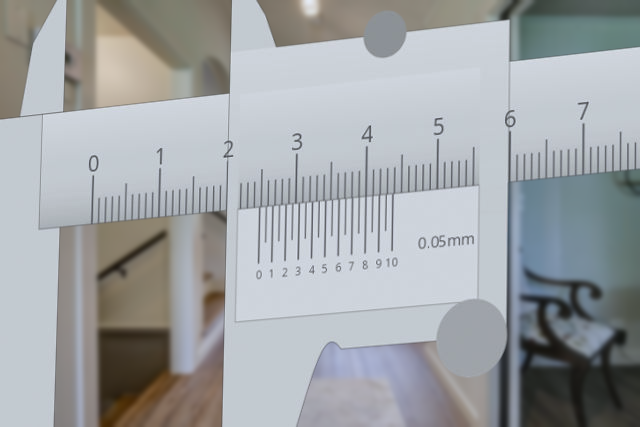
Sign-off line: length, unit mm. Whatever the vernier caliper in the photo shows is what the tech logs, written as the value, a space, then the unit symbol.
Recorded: 24.8 mm
